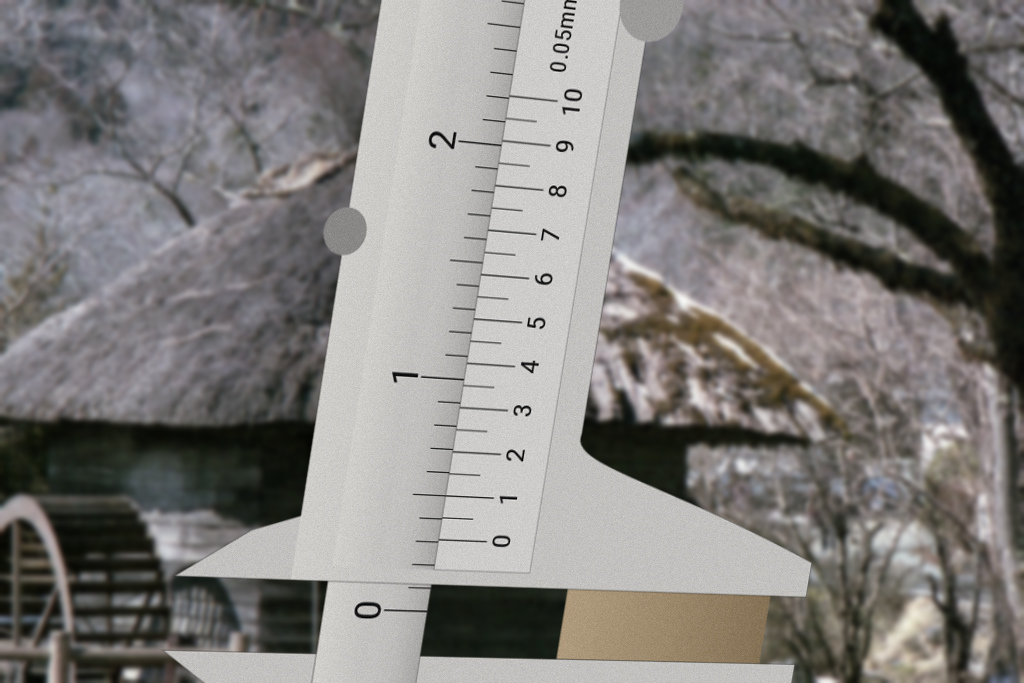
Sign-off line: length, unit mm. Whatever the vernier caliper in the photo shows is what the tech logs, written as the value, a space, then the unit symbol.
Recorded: 3.10 mm
